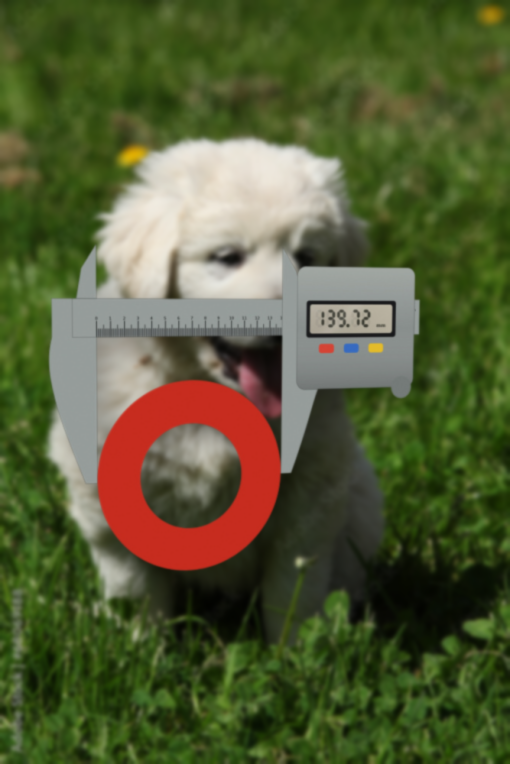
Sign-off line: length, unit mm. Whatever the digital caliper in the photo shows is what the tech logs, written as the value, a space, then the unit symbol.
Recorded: 139.72 mm
